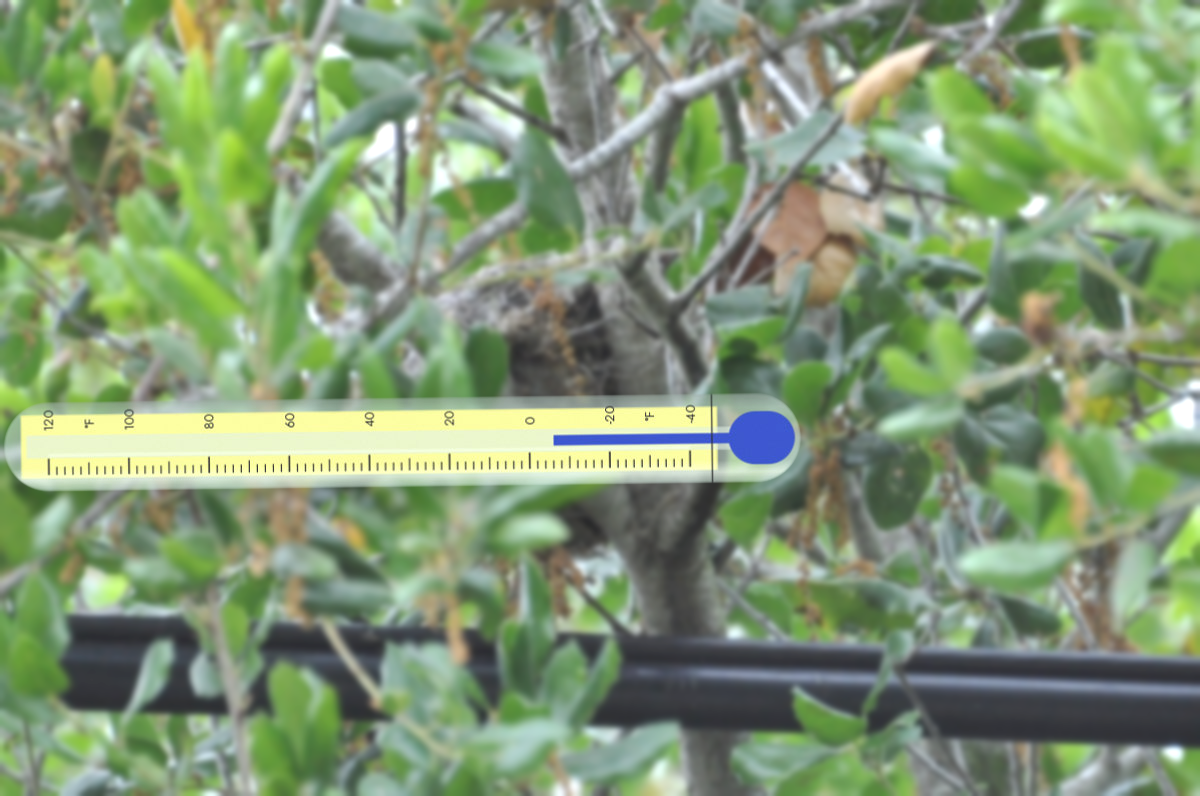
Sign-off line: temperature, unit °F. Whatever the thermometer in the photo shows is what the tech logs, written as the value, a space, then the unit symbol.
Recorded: -6 °F
